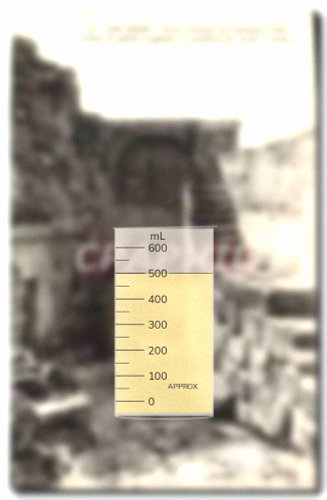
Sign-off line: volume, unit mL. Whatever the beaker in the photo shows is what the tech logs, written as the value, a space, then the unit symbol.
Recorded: 500 mL
